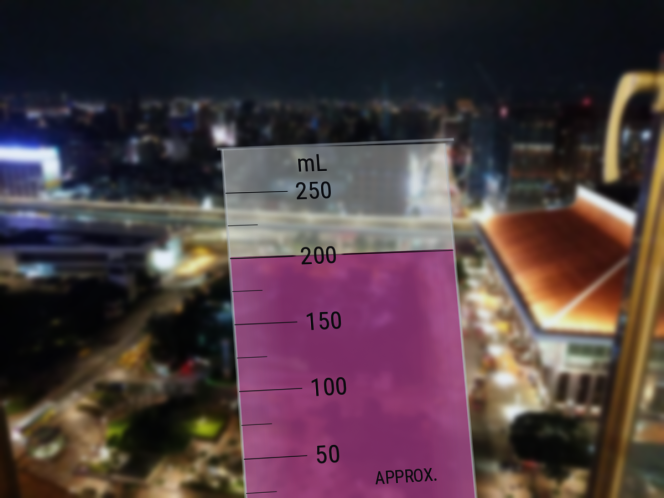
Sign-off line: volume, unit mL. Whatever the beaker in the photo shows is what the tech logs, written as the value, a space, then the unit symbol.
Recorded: 200 mL
